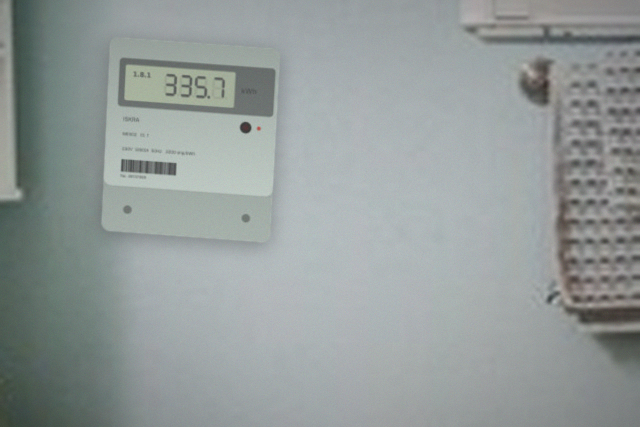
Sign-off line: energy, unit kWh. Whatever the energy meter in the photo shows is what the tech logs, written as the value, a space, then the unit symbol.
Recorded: 335.7 kWh
